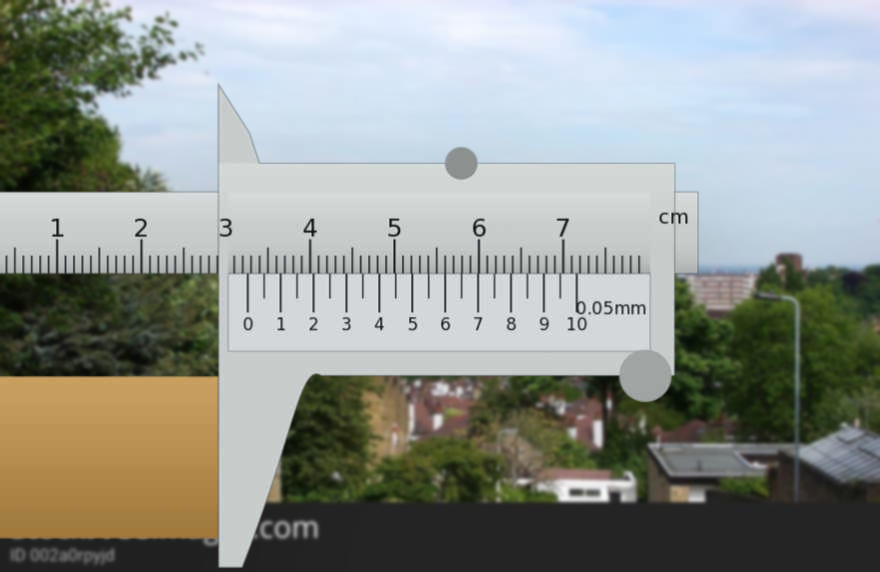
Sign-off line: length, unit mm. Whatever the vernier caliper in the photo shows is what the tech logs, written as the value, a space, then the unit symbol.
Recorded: 32.6 mm
